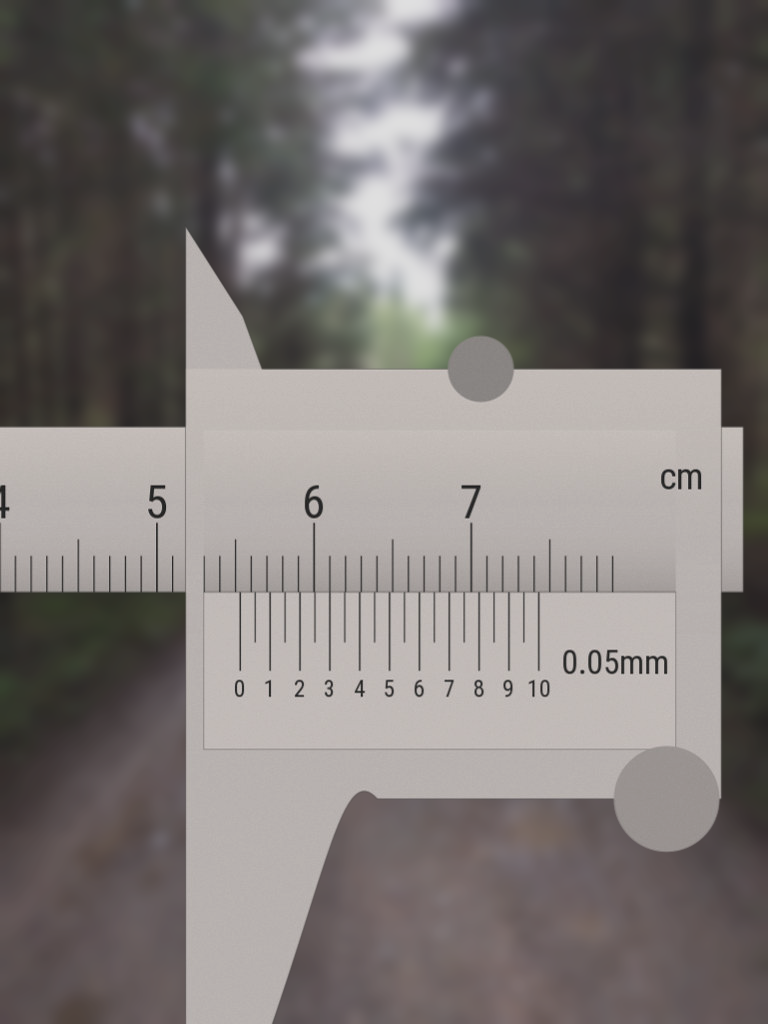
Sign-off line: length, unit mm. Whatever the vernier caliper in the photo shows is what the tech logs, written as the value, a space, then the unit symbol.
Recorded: 55.3 mm
